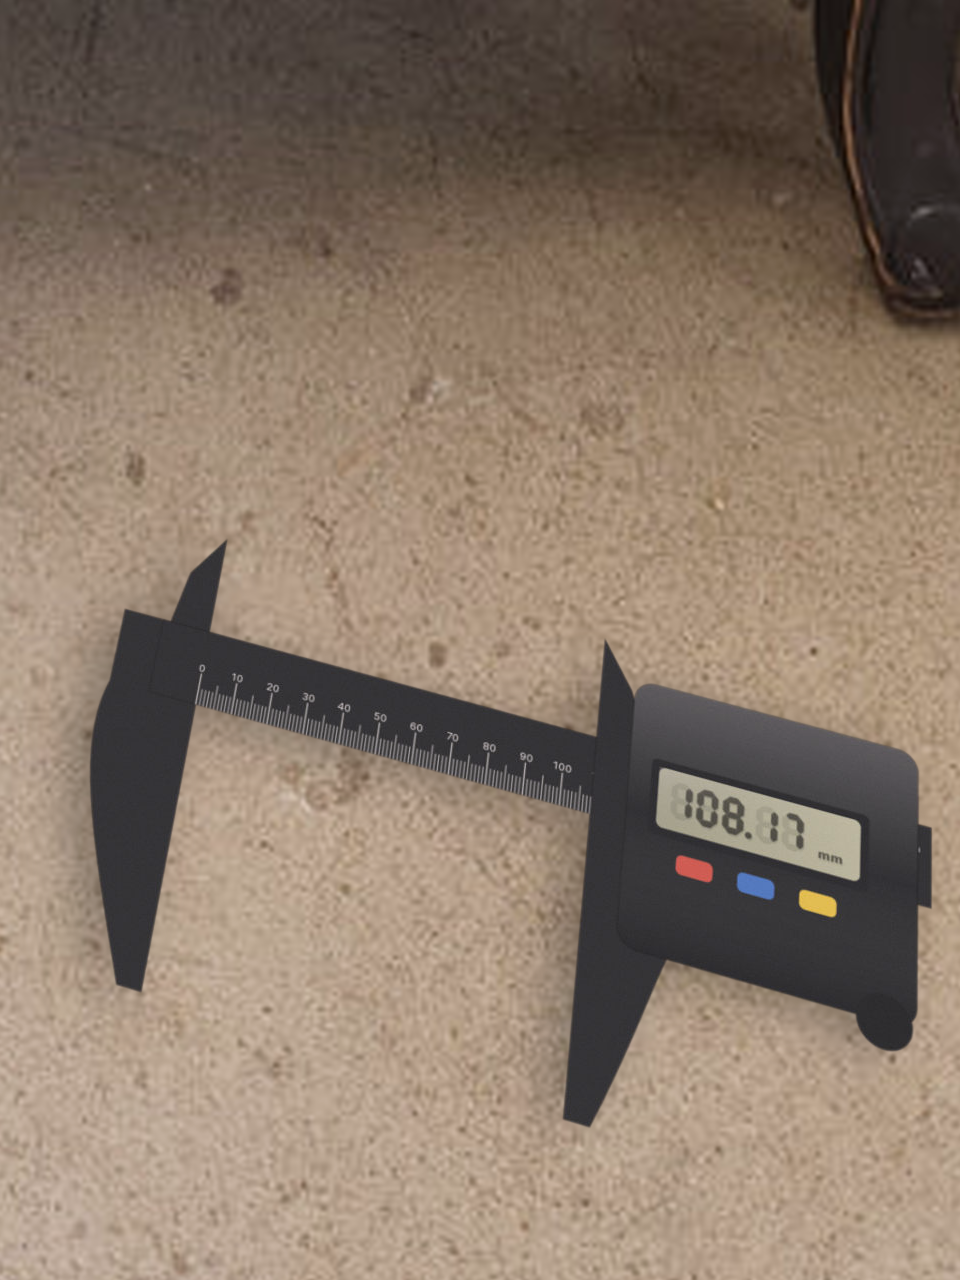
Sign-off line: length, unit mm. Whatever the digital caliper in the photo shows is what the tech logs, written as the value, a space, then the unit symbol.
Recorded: 108.17 mm
